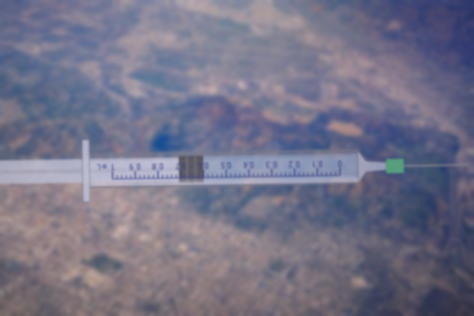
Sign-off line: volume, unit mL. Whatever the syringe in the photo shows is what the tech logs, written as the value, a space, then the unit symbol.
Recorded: 0.6 mL
